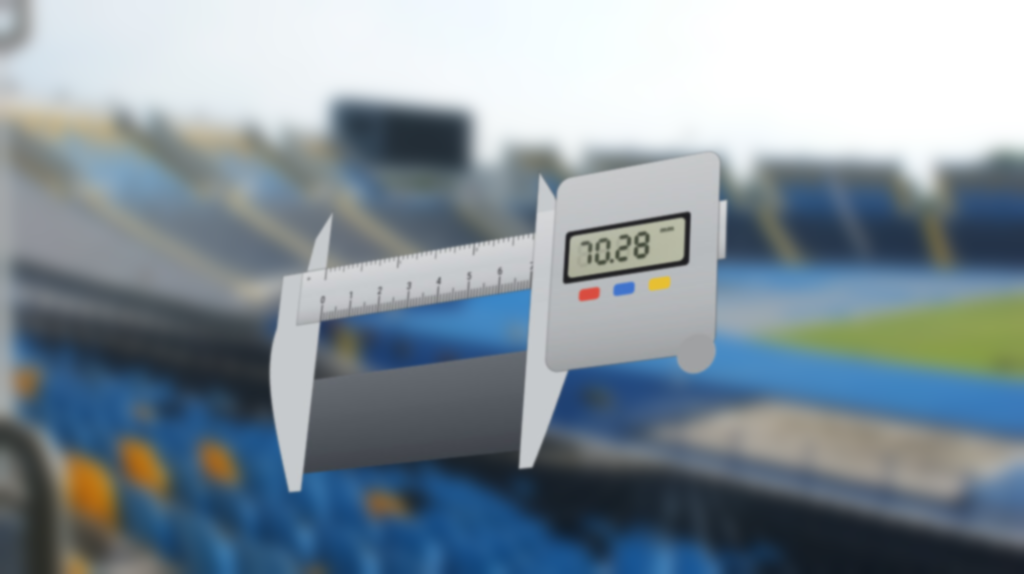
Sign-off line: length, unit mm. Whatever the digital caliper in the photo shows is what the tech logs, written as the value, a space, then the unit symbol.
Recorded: 70.28 mm
